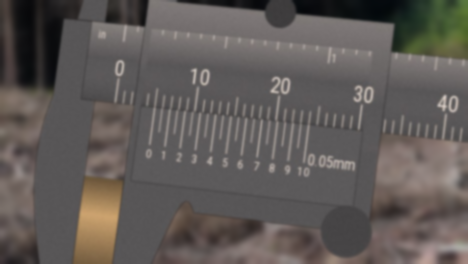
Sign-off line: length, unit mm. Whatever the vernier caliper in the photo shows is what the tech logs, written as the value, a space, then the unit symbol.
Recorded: 5.0 mm
